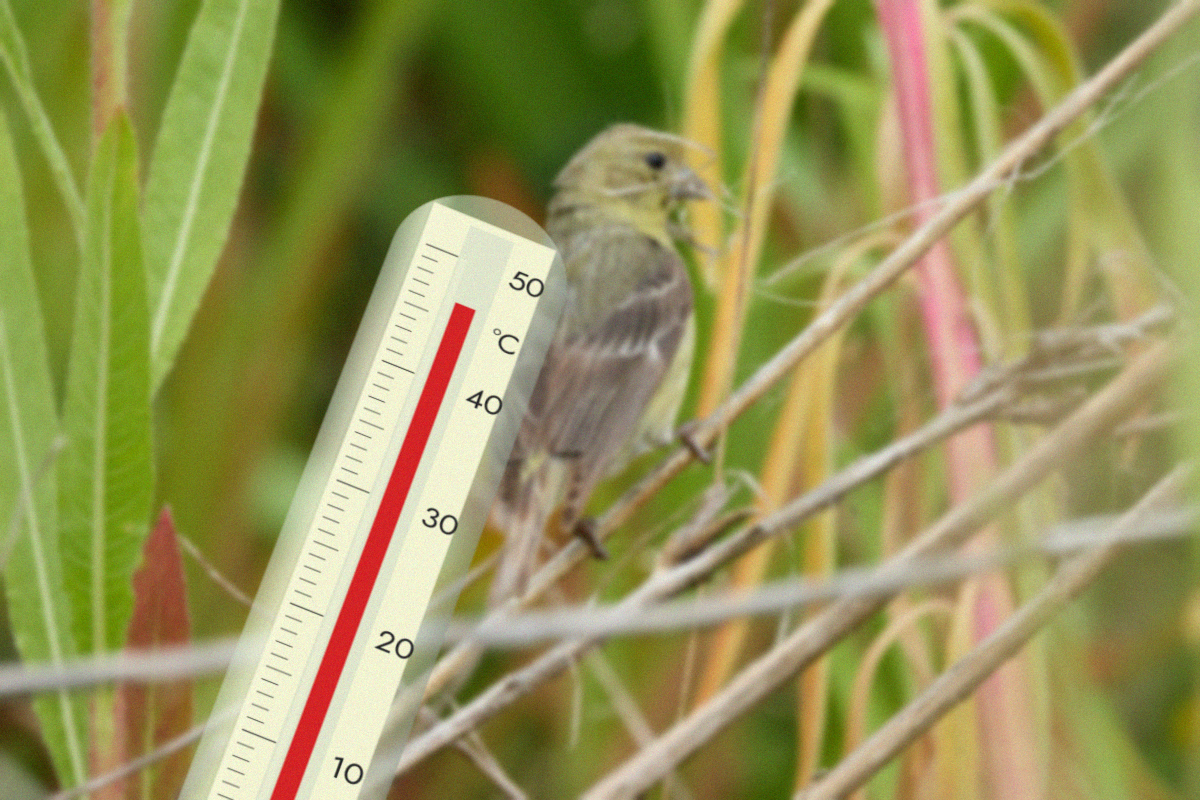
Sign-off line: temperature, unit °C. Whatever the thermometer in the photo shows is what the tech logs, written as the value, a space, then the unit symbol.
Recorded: 46.5 °C
